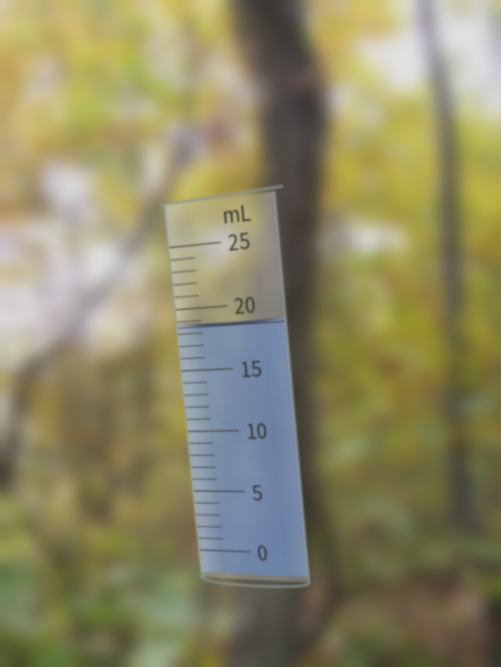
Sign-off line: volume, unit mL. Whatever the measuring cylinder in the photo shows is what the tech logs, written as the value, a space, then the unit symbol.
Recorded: 18.5 mL
